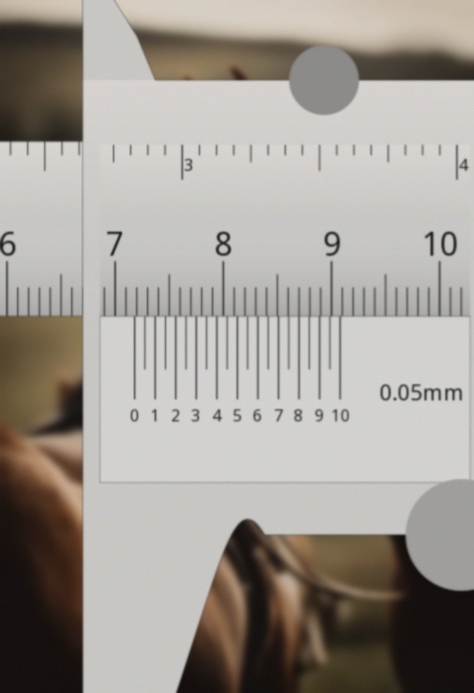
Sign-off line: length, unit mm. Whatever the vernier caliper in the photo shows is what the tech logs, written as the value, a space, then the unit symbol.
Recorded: 71.8 mm
